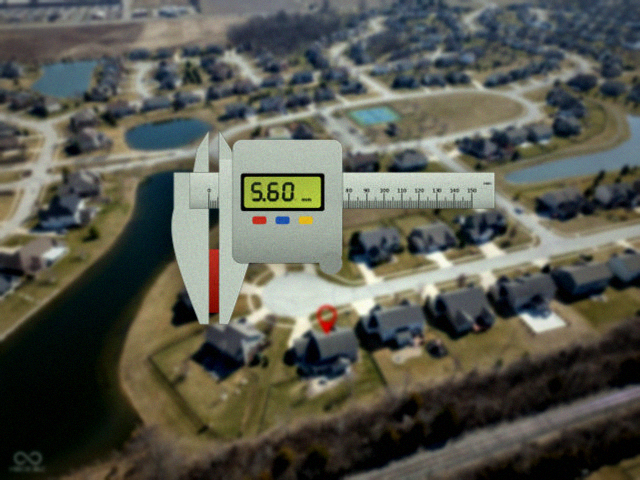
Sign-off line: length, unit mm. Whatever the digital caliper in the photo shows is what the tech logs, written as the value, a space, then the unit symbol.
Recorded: 5.60 mm
